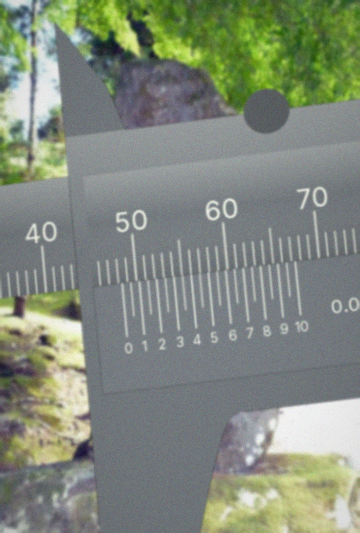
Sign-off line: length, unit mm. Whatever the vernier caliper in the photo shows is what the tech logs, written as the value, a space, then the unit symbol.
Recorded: 48.4 mm
